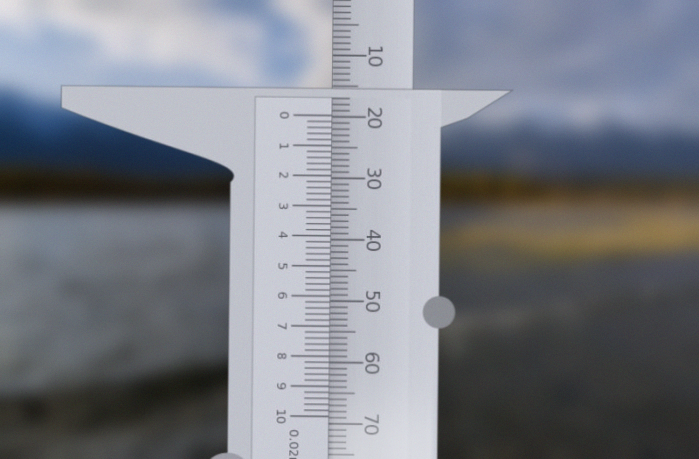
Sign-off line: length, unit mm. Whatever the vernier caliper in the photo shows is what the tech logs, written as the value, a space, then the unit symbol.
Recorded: 19.8 mm
